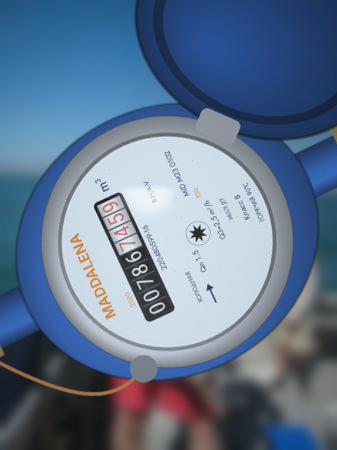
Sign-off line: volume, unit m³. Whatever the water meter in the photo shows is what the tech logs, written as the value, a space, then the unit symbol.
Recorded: 786.7459 m³
